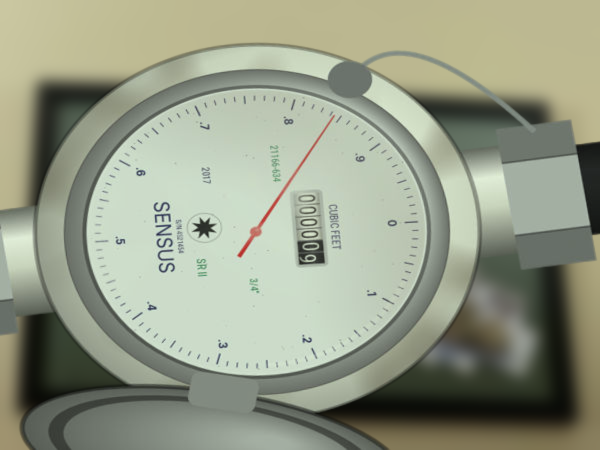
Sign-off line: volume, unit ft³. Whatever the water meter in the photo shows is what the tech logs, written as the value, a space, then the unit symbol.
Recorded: 8.84 ft³
